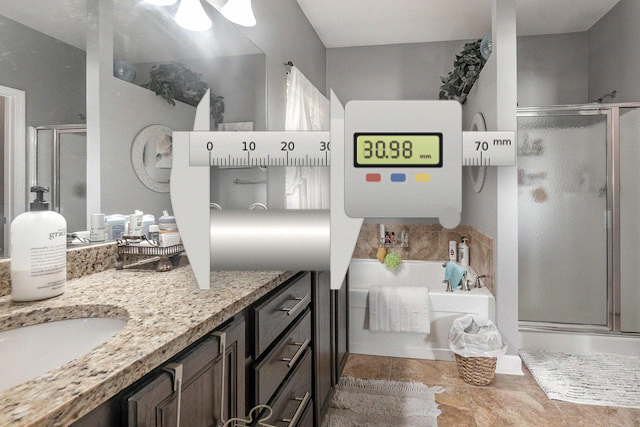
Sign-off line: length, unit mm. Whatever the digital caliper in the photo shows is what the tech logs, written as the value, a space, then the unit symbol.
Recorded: 30.98 mm
